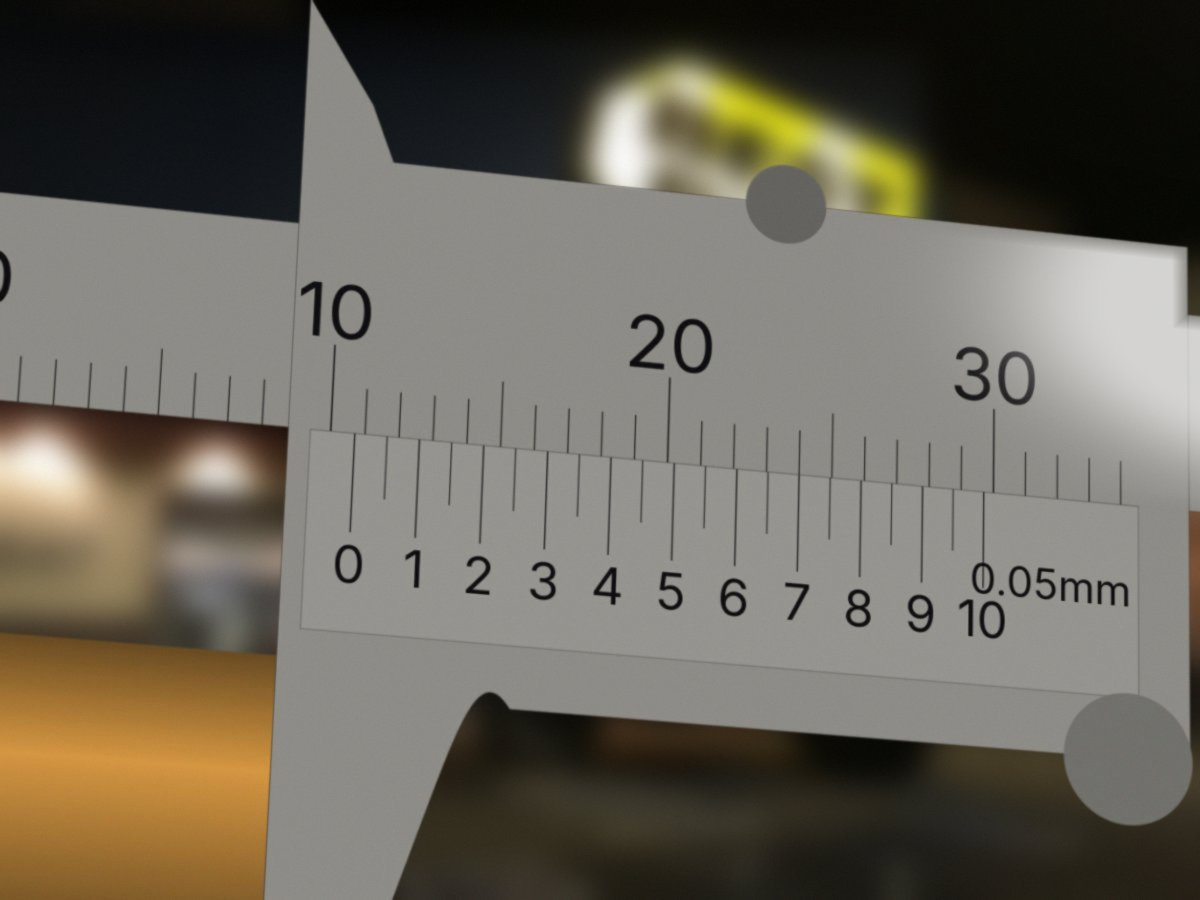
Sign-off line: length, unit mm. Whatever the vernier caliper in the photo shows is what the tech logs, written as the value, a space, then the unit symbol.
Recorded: 10.70 mm
